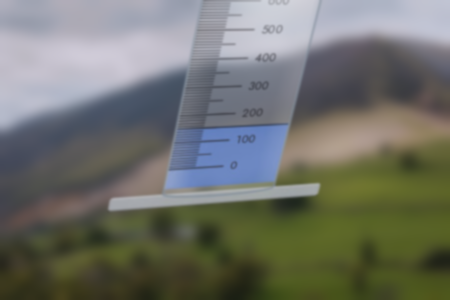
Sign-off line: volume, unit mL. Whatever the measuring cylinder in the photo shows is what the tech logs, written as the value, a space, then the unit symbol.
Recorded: 150 mL
